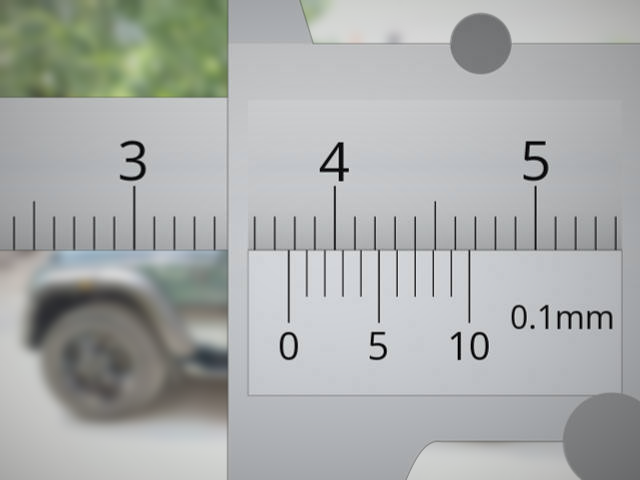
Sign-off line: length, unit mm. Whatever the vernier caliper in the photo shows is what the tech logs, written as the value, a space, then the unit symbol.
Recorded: 37.7 mm
